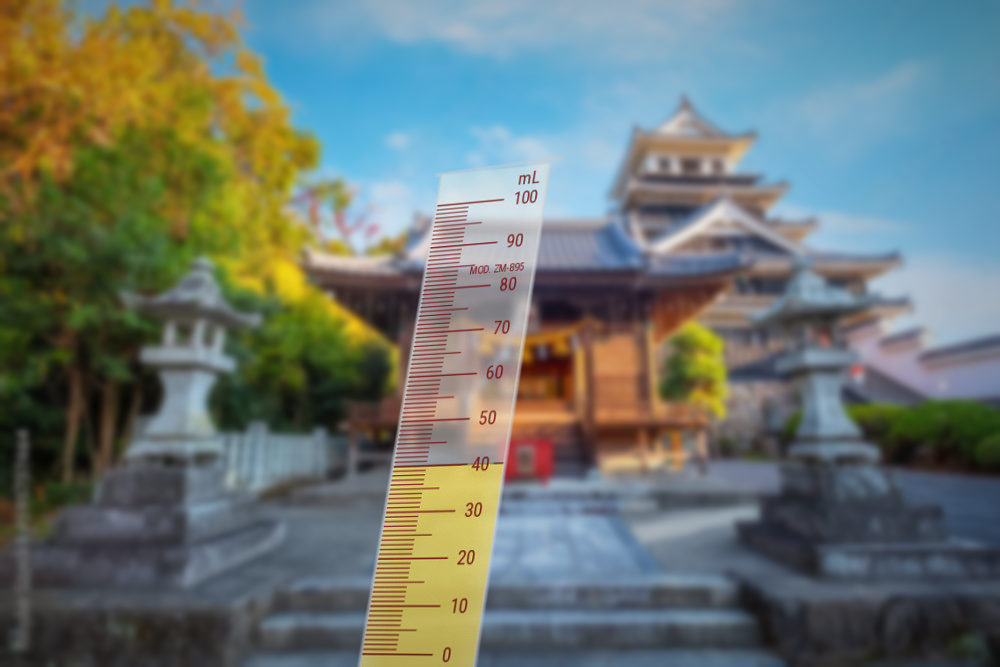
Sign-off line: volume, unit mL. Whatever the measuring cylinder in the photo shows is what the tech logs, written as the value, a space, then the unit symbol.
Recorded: 40 mL
